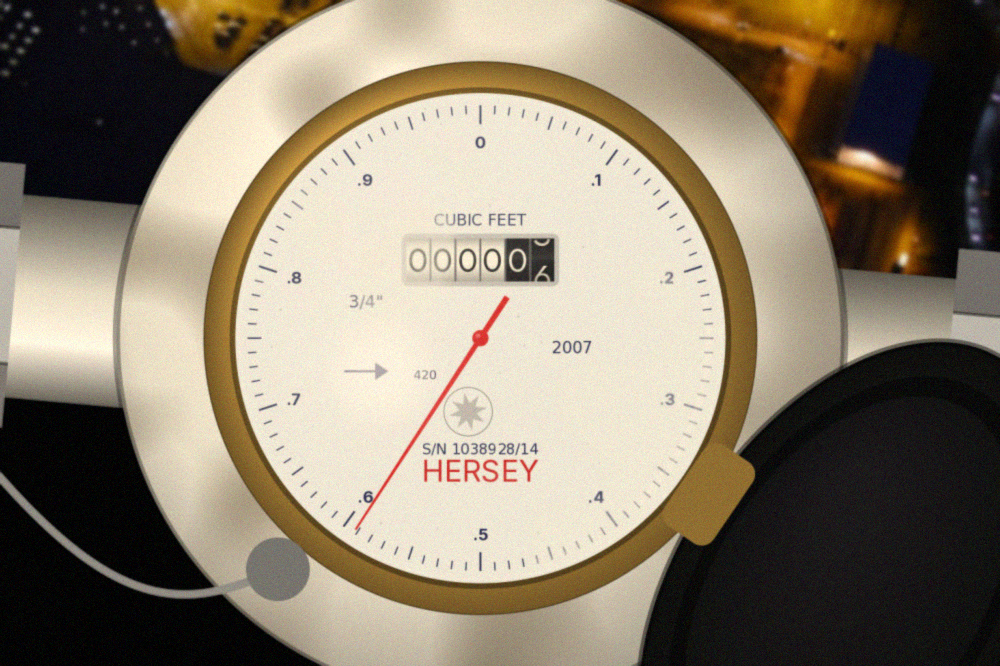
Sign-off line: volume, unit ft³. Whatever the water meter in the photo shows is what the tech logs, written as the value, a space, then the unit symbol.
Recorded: 5.59 ft³
